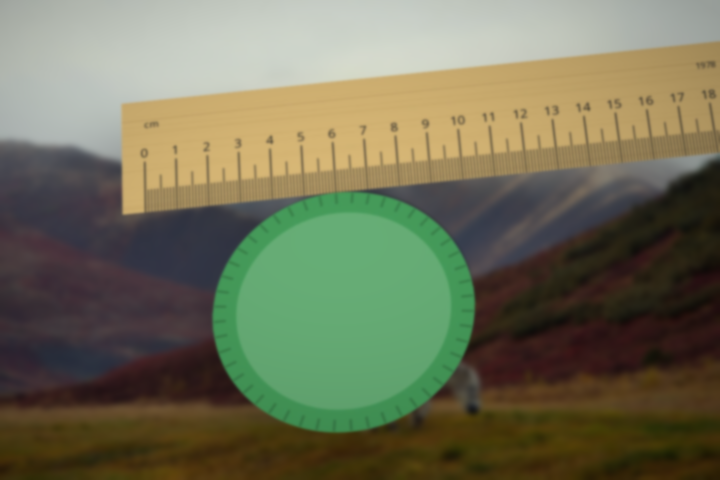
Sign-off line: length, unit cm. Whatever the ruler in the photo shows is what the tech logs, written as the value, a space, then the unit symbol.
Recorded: 8 cm
